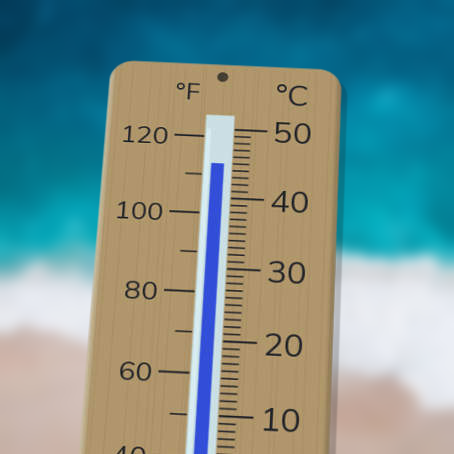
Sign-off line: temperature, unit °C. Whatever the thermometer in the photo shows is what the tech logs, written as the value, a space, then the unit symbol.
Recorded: 45 °C
